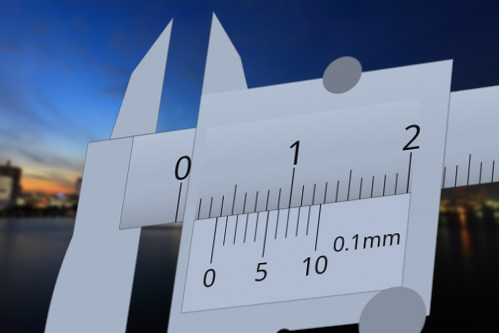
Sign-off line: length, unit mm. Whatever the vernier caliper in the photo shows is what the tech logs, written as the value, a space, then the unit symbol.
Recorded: 3.7 mm
